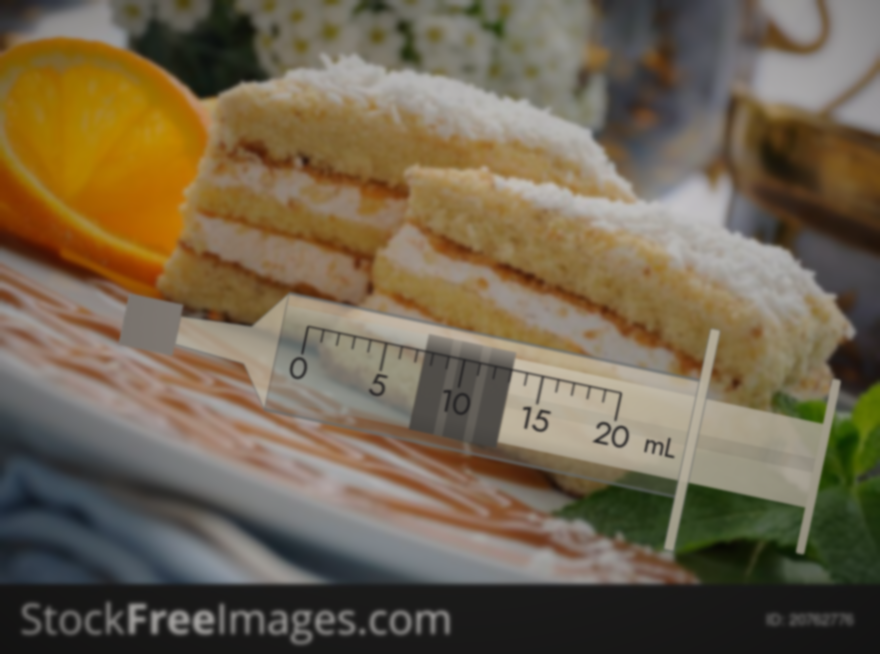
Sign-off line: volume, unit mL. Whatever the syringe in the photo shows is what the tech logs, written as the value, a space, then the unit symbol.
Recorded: 7.5 mL
